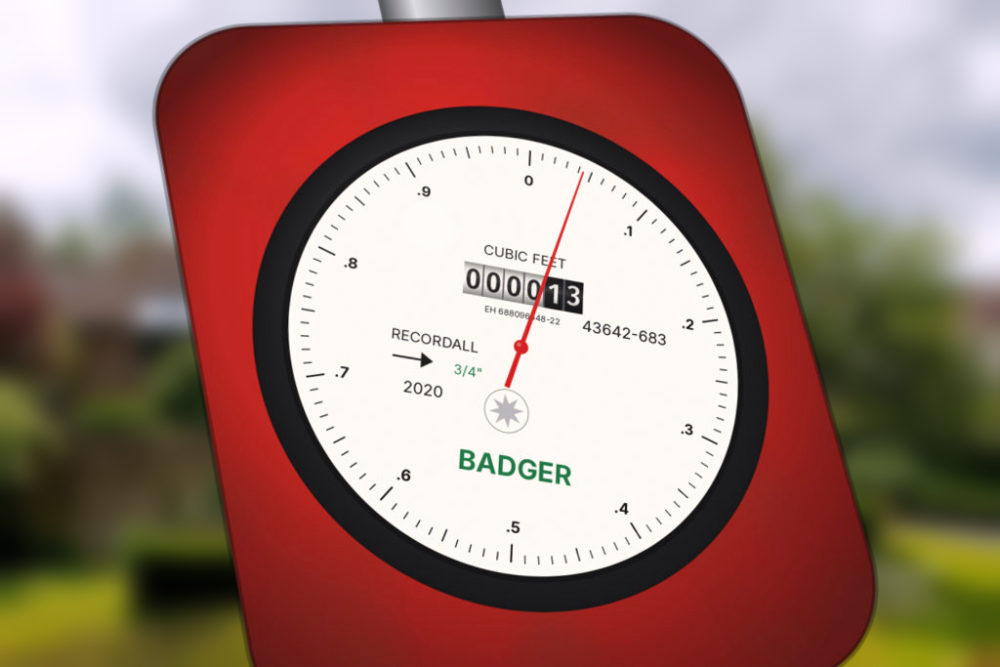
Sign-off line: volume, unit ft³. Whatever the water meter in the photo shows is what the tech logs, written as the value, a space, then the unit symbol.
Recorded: 13.04 ft³
